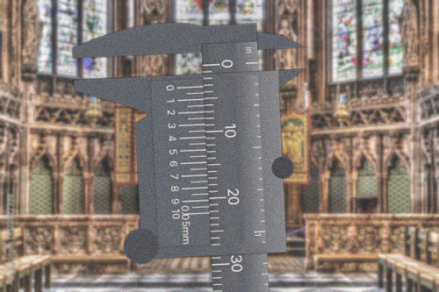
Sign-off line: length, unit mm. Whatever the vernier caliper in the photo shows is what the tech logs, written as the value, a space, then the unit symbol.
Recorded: 3.2 mm
